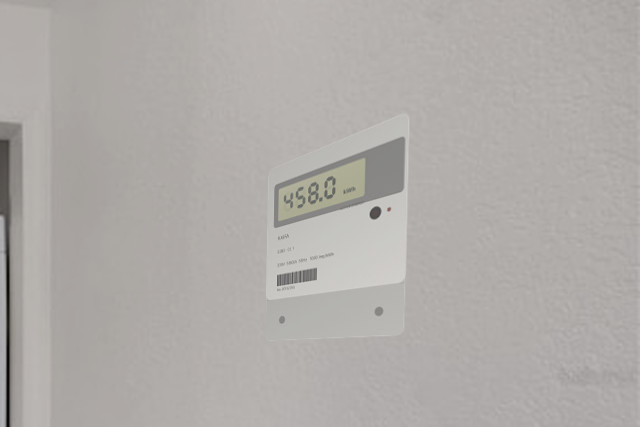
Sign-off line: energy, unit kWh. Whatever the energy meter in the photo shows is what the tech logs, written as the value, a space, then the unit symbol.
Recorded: 458.0 kWh
